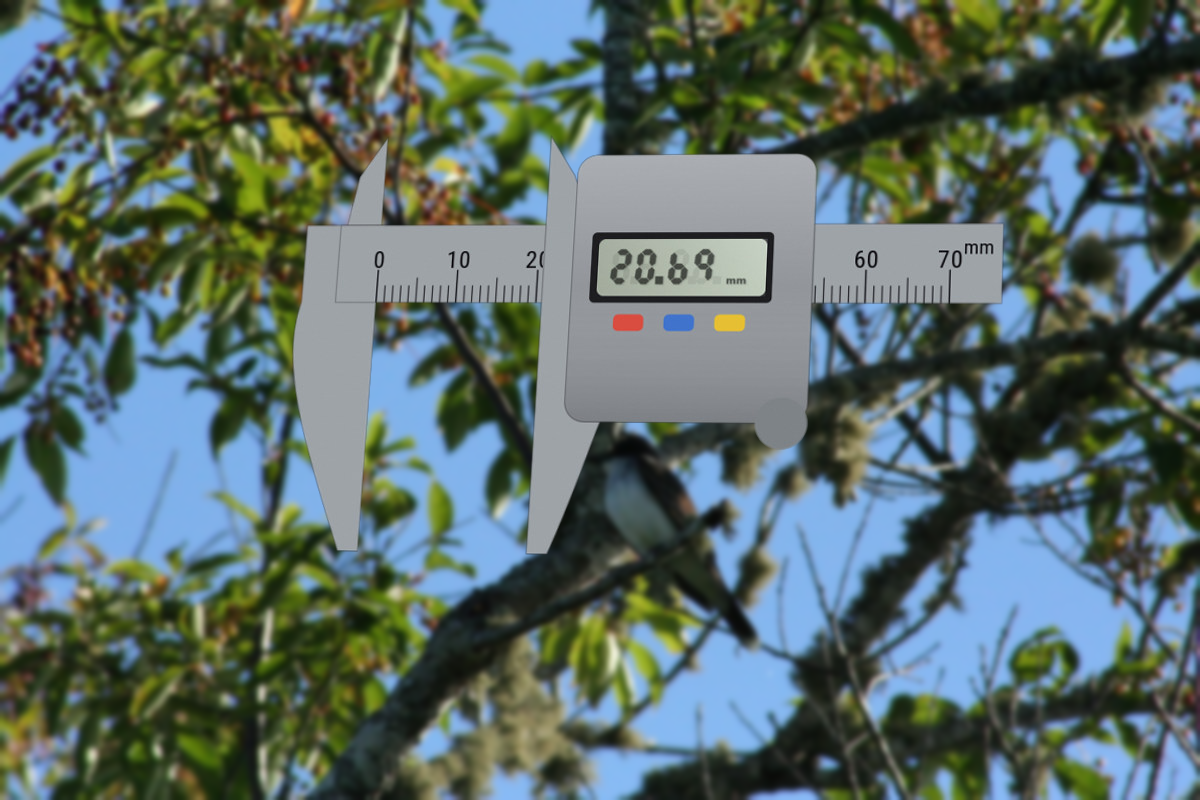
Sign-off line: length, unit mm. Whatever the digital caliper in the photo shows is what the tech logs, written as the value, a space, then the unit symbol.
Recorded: 20.69 mm
